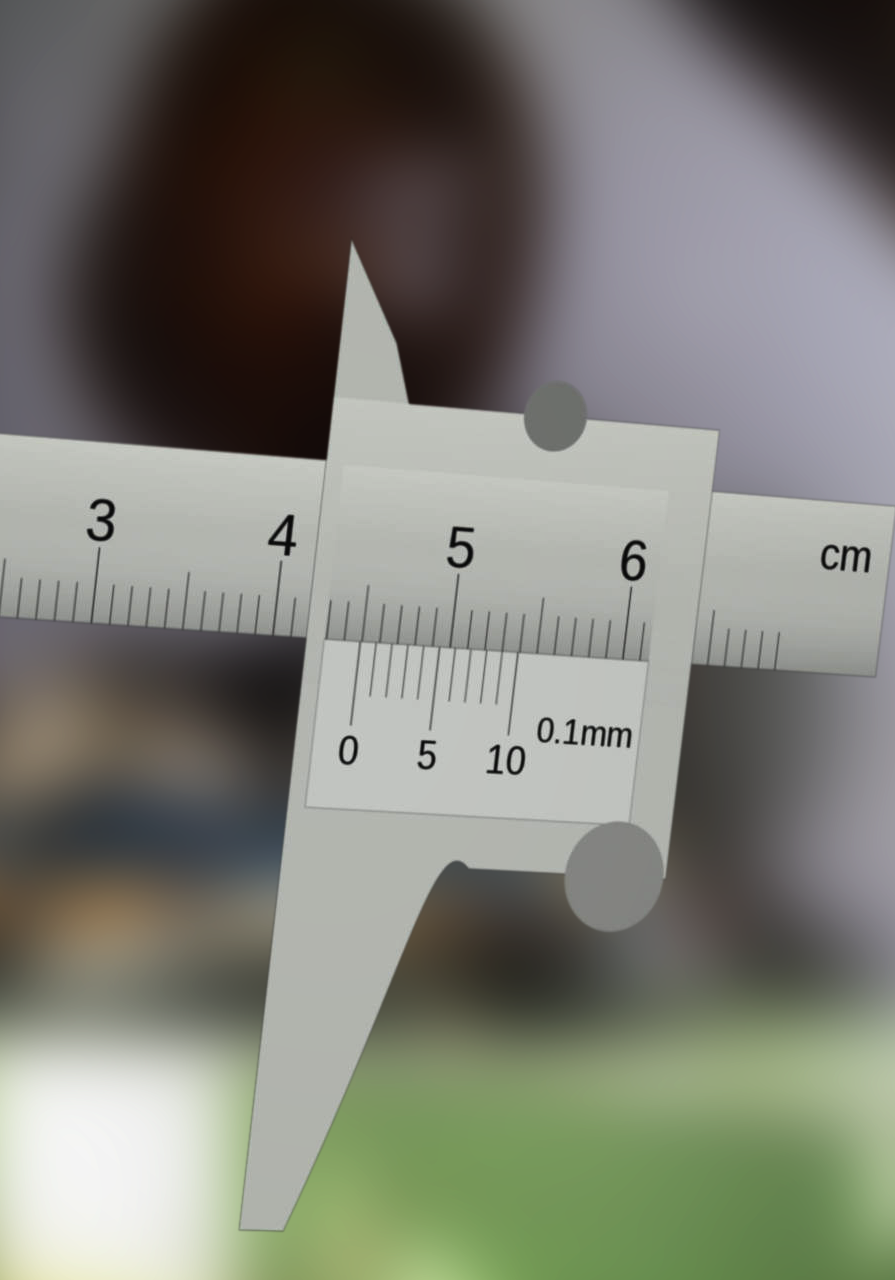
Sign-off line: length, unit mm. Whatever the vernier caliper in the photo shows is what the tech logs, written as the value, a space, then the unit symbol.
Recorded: 44.9 mm
